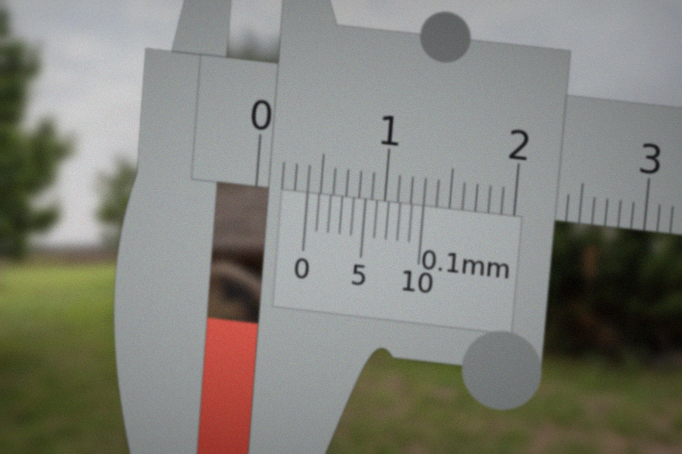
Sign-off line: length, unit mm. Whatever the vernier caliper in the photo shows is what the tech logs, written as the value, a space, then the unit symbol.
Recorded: 4.0 mm
